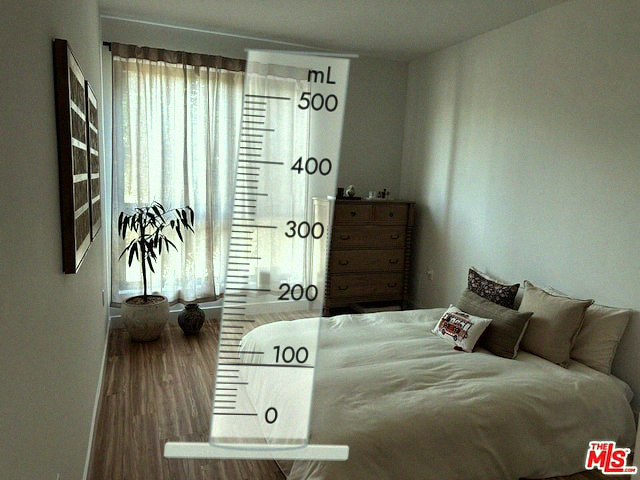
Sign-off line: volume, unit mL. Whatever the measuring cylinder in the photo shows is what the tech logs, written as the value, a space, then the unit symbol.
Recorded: 80 mL
